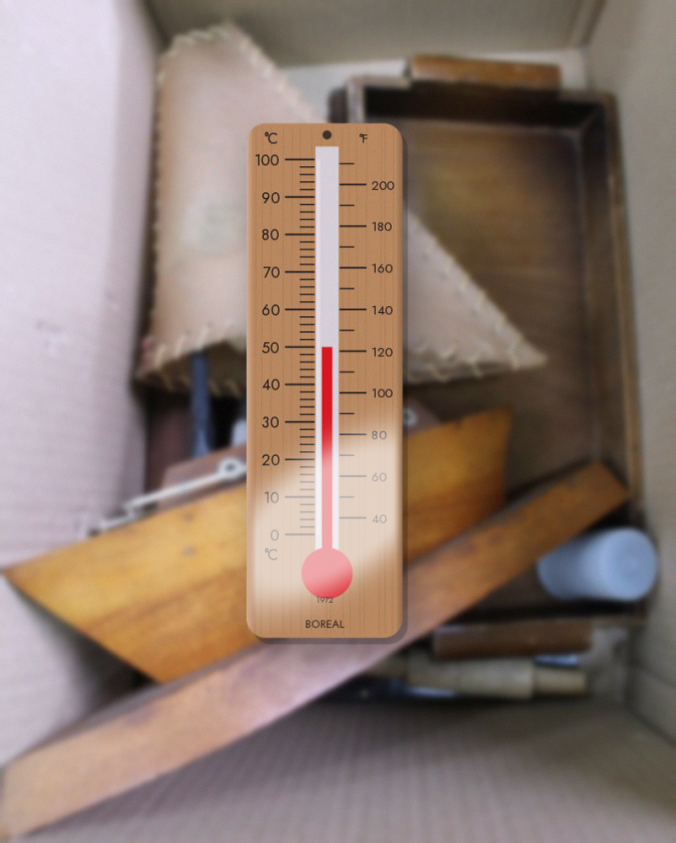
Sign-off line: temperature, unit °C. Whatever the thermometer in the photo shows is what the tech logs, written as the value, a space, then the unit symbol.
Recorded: 50 °C
